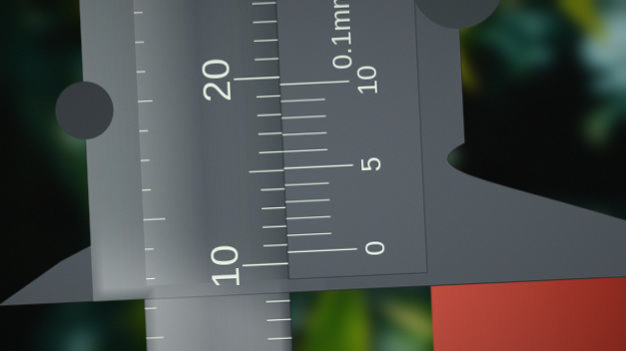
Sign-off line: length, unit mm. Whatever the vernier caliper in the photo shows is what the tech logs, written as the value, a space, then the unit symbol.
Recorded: 10.6 mm
